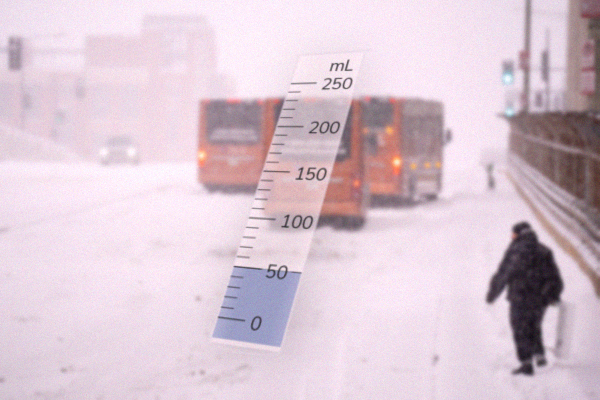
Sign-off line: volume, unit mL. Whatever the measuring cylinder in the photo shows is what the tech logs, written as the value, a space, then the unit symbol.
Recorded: 50 mL
